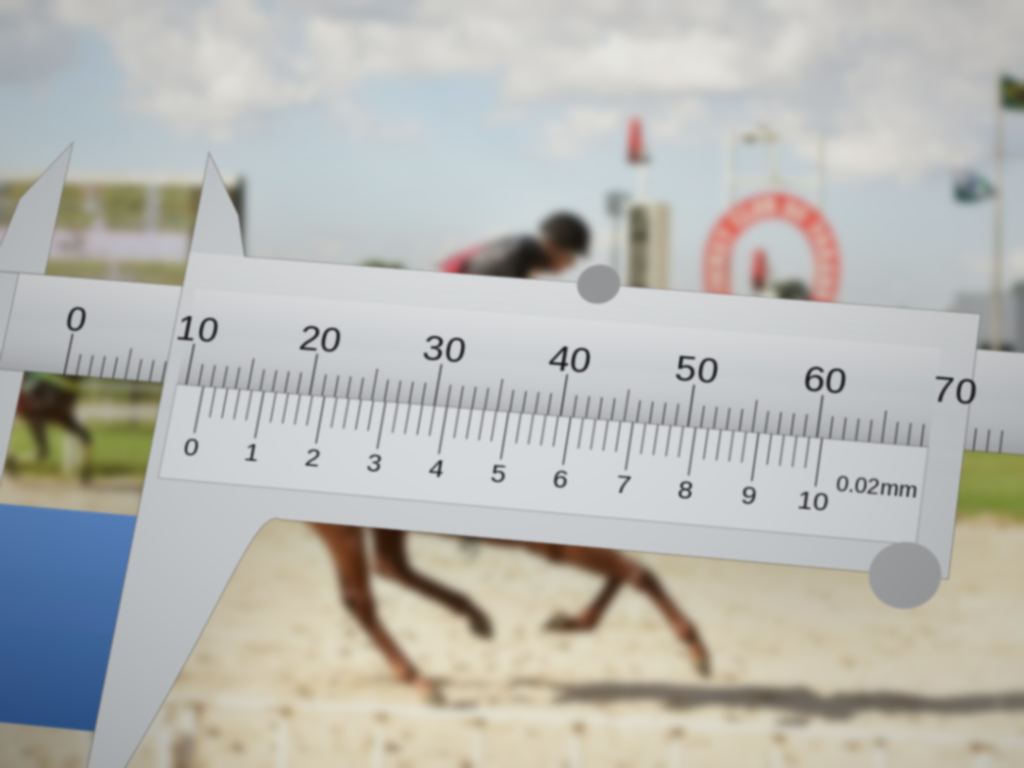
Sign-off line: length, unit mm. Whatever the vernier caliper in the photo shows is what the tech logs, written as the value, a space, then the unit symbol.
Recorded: 11.4 mm
